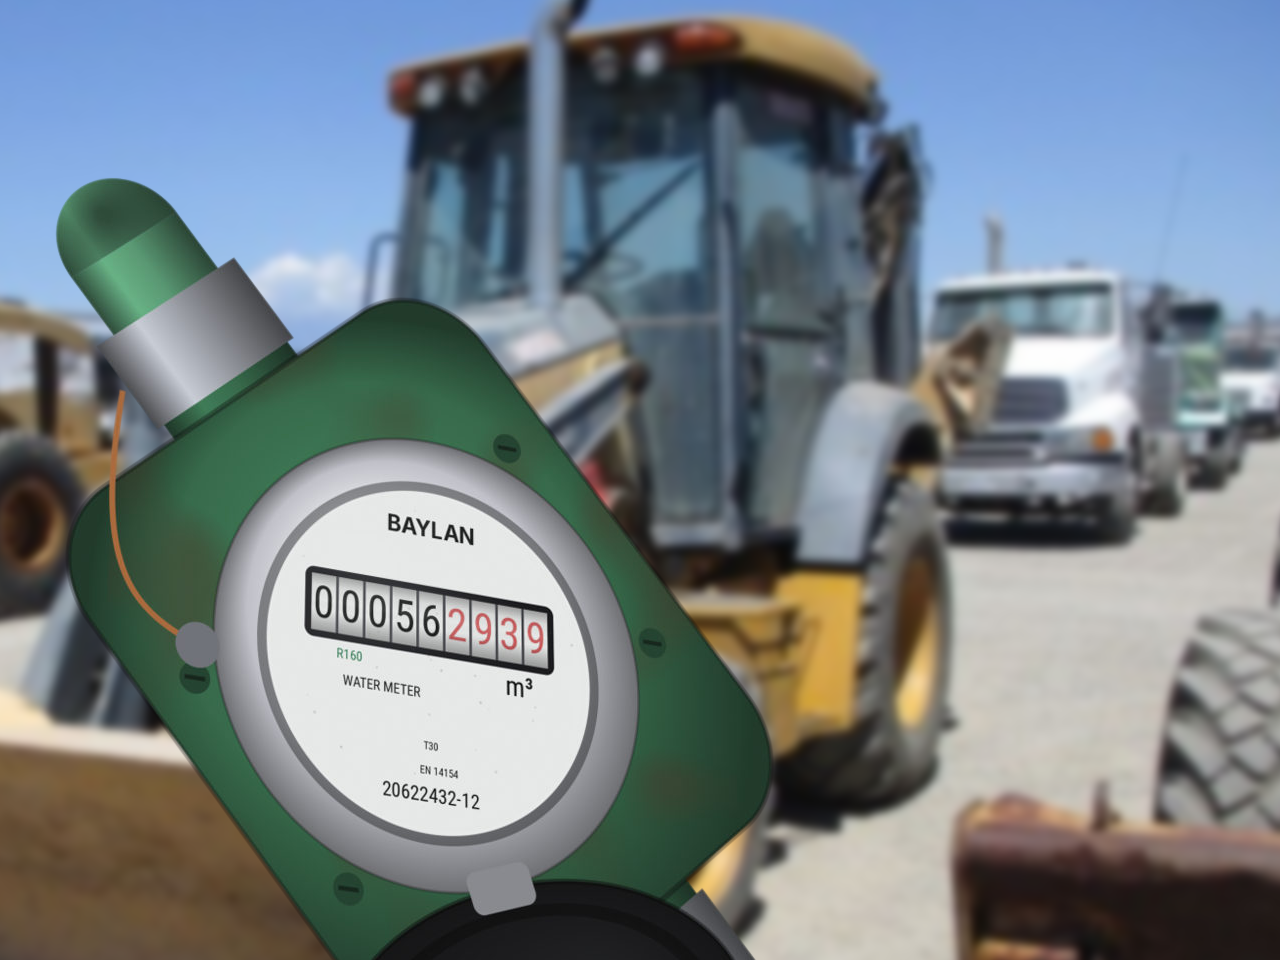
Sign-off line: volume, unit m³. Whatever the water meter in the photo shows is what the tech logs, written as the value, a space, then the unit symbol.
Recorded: 56.2939 m³
